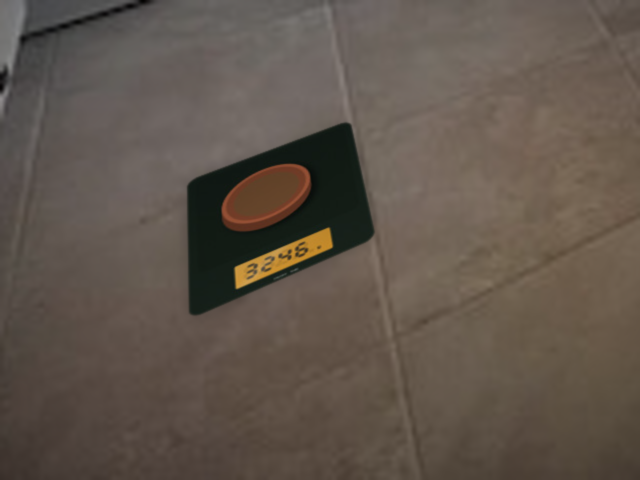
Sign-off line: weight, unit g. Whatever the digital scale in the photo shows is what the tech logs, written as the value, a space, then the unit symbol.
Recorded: 3246 g
